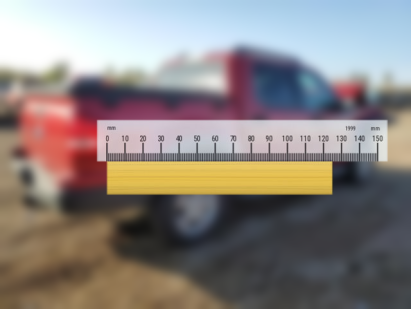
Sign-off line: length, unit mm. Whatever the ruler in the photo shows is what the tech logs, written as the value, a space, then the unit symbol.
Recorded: 125 mm
